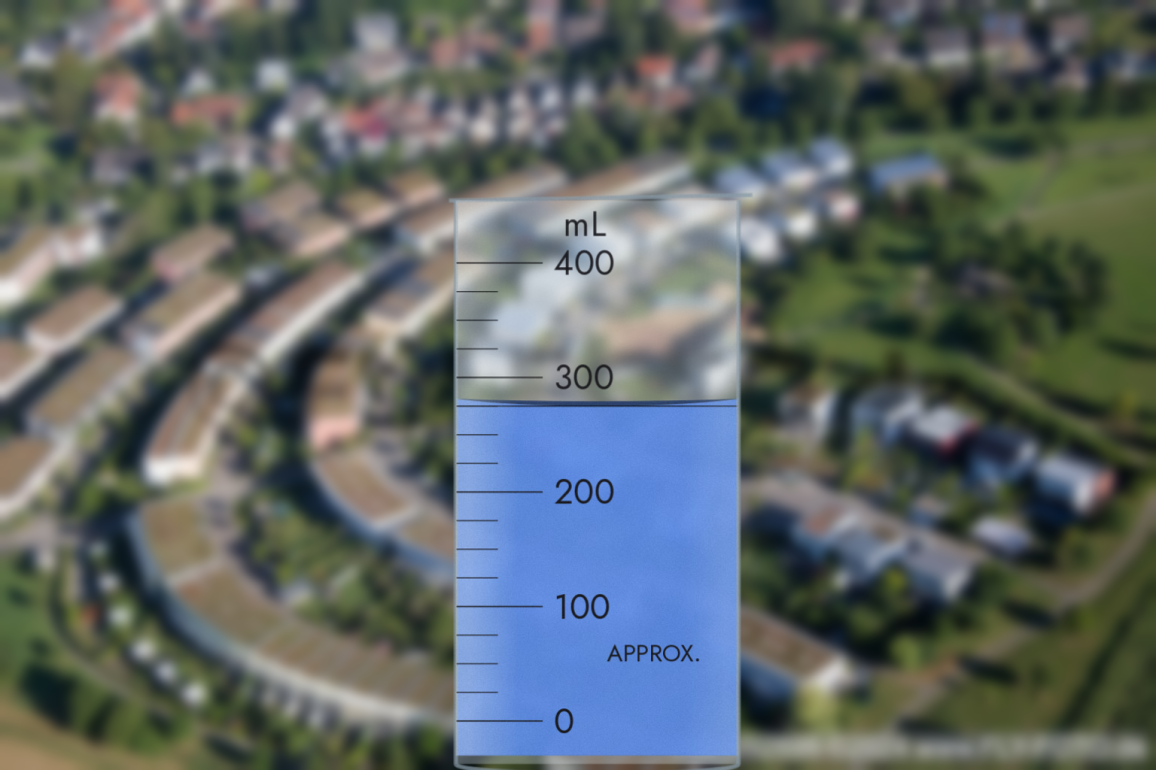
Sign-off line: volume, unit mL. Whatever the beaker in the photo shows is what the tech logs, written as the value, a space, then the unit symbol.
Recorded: 275 mL
